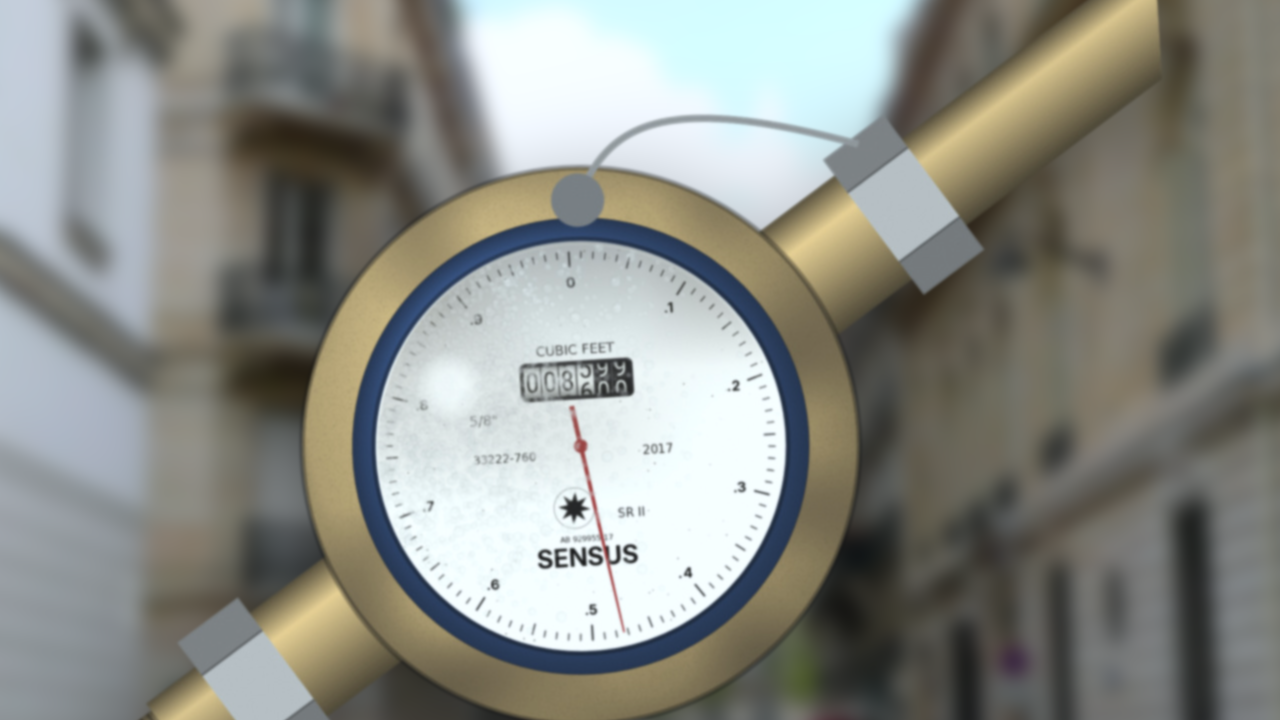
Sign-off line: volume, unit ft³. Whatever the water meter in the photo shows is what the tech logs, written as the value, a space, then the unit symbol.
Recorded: 8599.47 ft³
